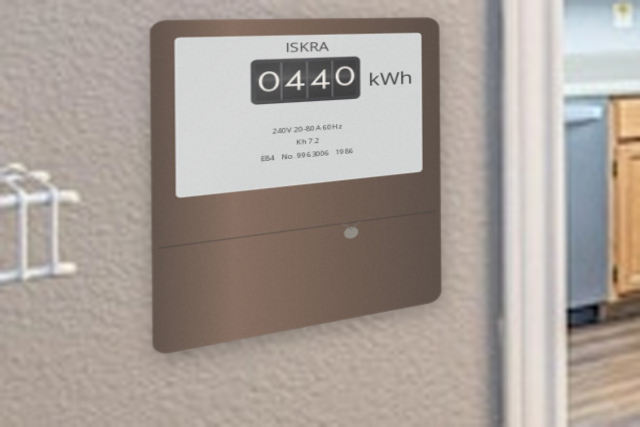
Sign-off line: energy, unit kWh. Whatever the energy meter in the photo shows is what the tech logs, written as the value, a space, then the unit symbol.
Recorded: 440 kWh
